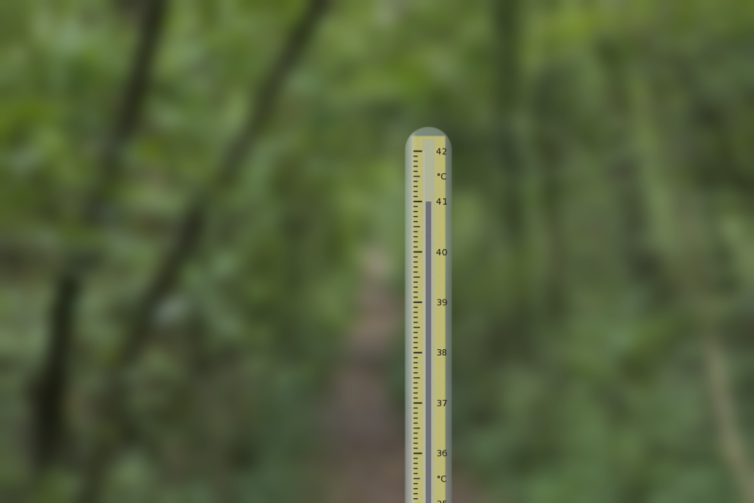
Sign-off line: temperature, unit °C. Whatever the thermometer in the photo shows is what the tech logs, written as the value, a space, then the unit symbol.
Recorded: 41 °C
